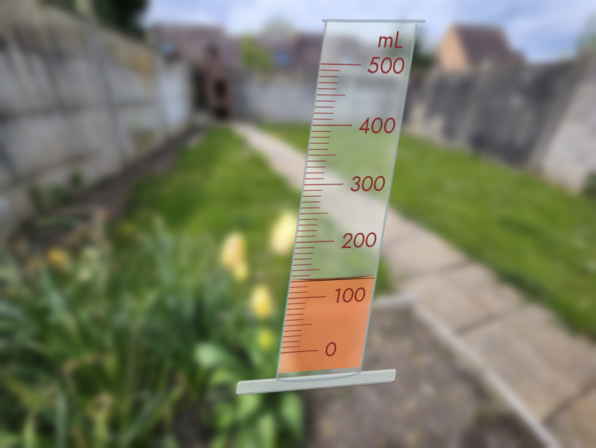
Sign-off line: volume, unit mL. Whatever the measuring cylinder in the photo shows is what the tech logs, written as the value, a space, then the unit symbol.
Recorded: 130 mL
